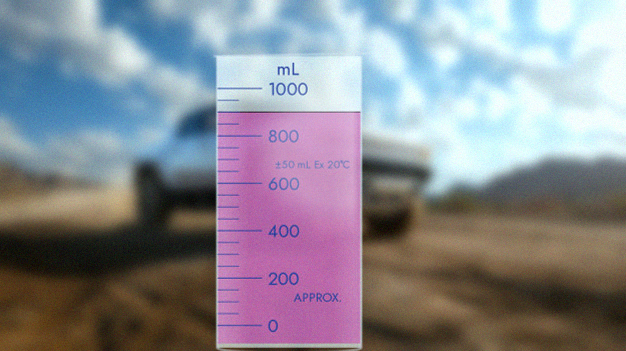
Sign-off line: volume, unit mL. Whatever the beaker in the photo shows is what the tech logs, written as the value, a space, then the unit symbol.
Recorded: 900 mL
